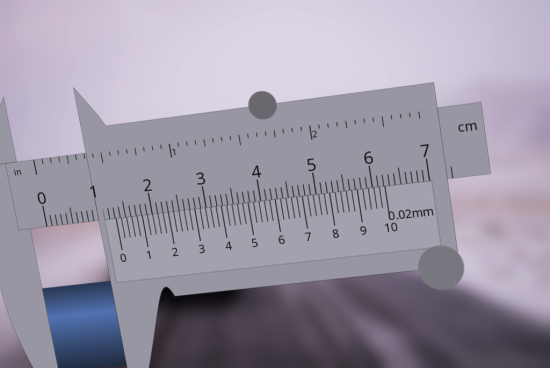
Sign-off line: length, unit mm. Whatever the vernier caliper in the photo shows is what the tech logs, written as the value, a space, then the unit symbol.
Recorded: 13.2 mm
